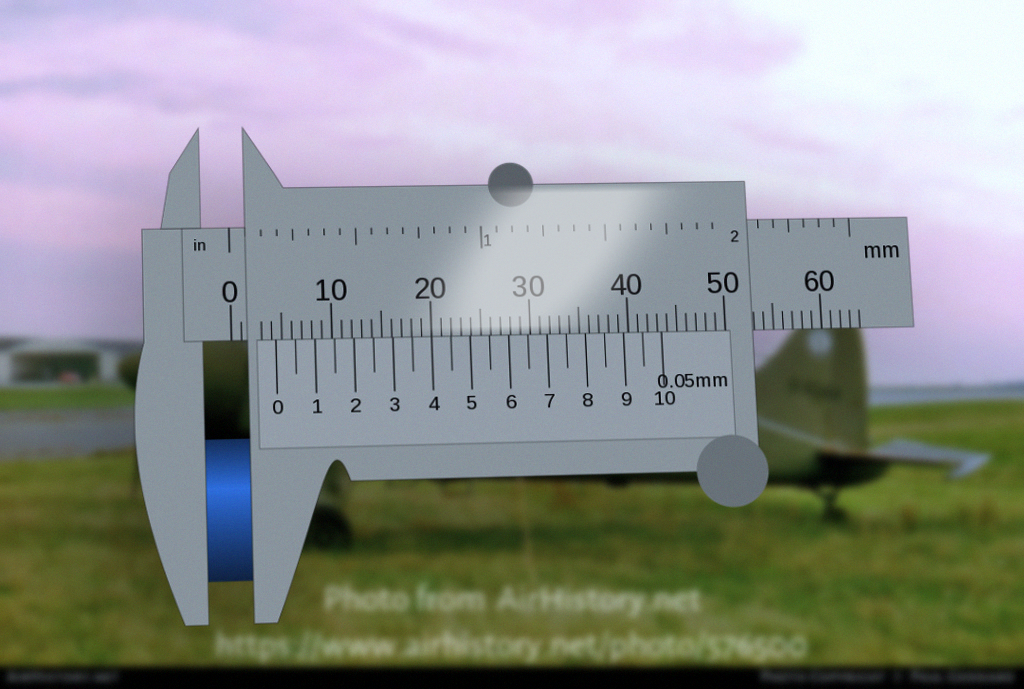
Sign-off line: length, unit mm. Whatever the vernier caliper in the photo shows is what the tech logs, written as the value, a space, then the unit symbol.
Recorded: 4.4 mm
